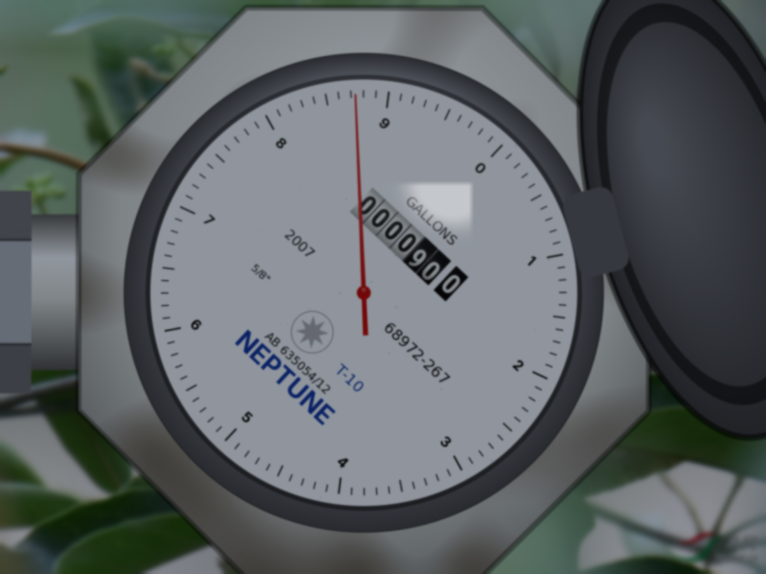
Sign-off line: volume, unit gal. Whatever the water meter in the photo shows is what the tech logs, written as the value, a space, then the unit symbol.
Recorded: 898.7 gal
